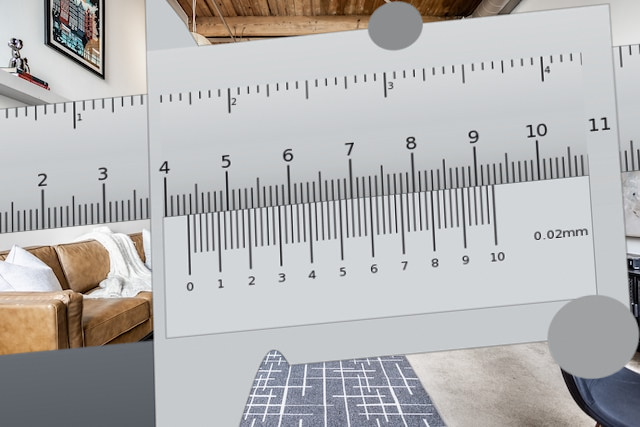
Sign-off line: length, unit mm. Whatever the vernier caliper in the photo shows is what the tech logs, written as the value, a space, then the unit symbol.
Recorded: 43.6 mm
